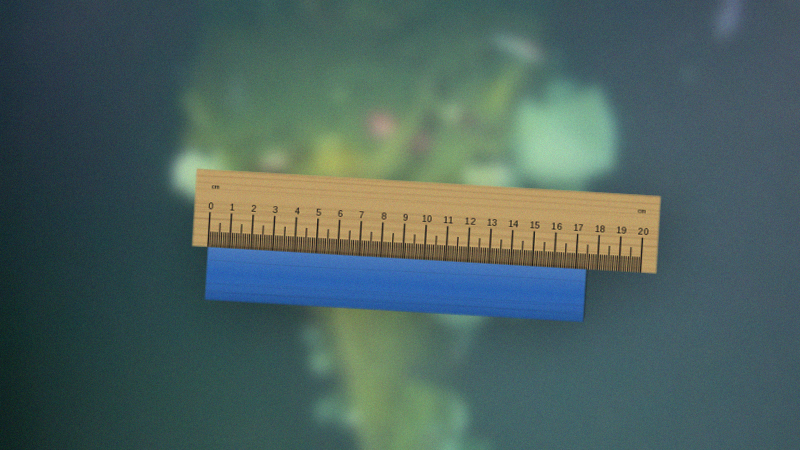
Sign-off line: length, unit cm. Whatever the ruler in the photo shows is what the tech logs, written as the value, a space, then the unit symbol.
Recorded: 17.5 cm
